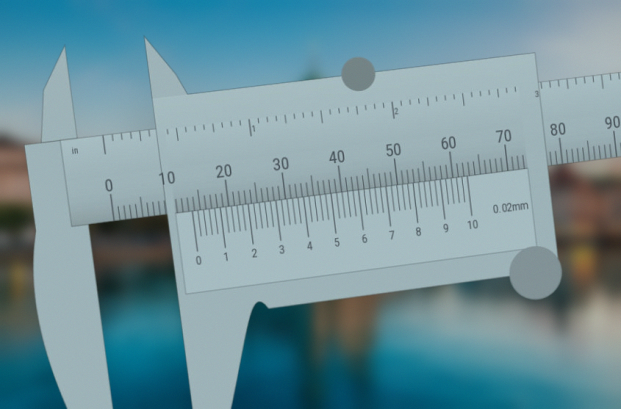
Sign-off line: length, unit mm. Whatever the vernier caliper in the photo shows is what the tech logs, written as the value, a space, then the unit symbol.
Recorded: 13.6 mm
